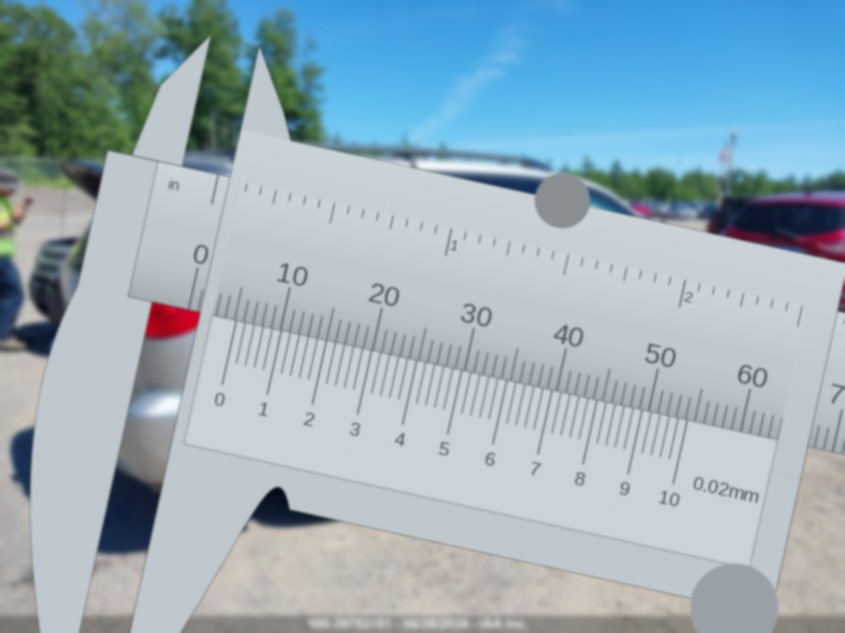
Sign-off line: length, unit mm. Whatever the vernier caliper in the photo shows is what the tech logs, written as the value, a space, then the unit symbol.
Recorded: 5.2 mm
